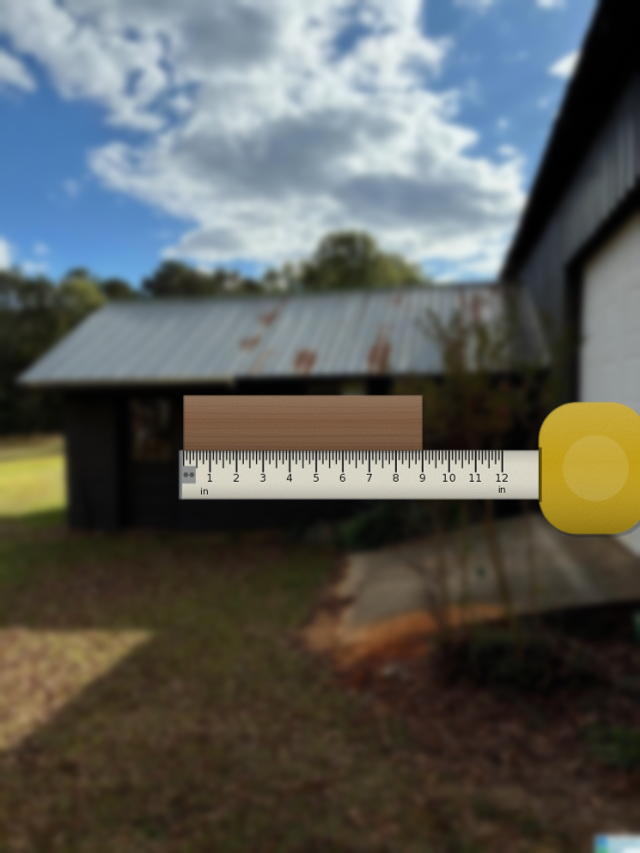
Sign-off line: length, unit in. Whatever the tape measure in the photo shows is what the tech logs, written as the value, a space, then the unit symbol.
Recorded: 9 in
